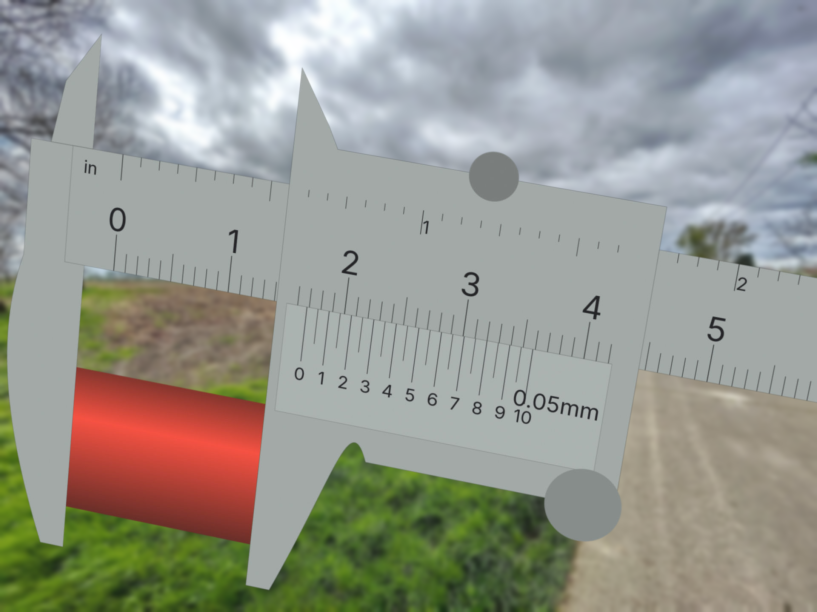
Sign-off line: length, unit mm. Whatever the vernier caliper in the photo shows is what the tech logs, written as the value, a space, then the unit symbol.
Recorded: 16.8 mm
